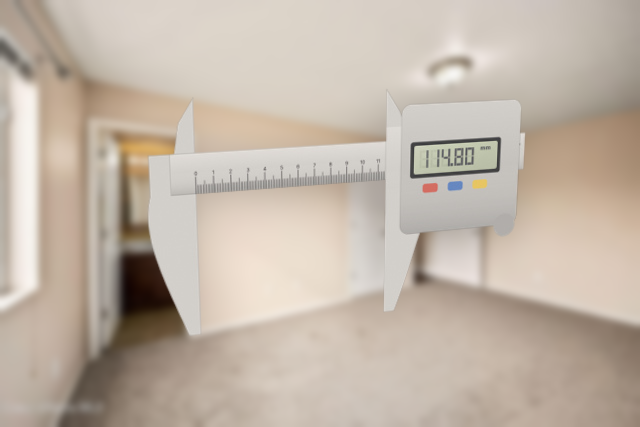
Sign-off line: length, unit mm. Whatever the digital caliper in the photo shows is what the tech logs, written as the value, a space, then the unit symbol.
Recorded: 114.80 mm
